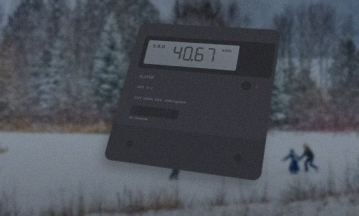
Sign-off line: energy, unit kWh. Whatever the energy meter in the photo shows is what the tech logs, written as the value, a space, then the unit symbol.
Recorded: 40.67 kWh
